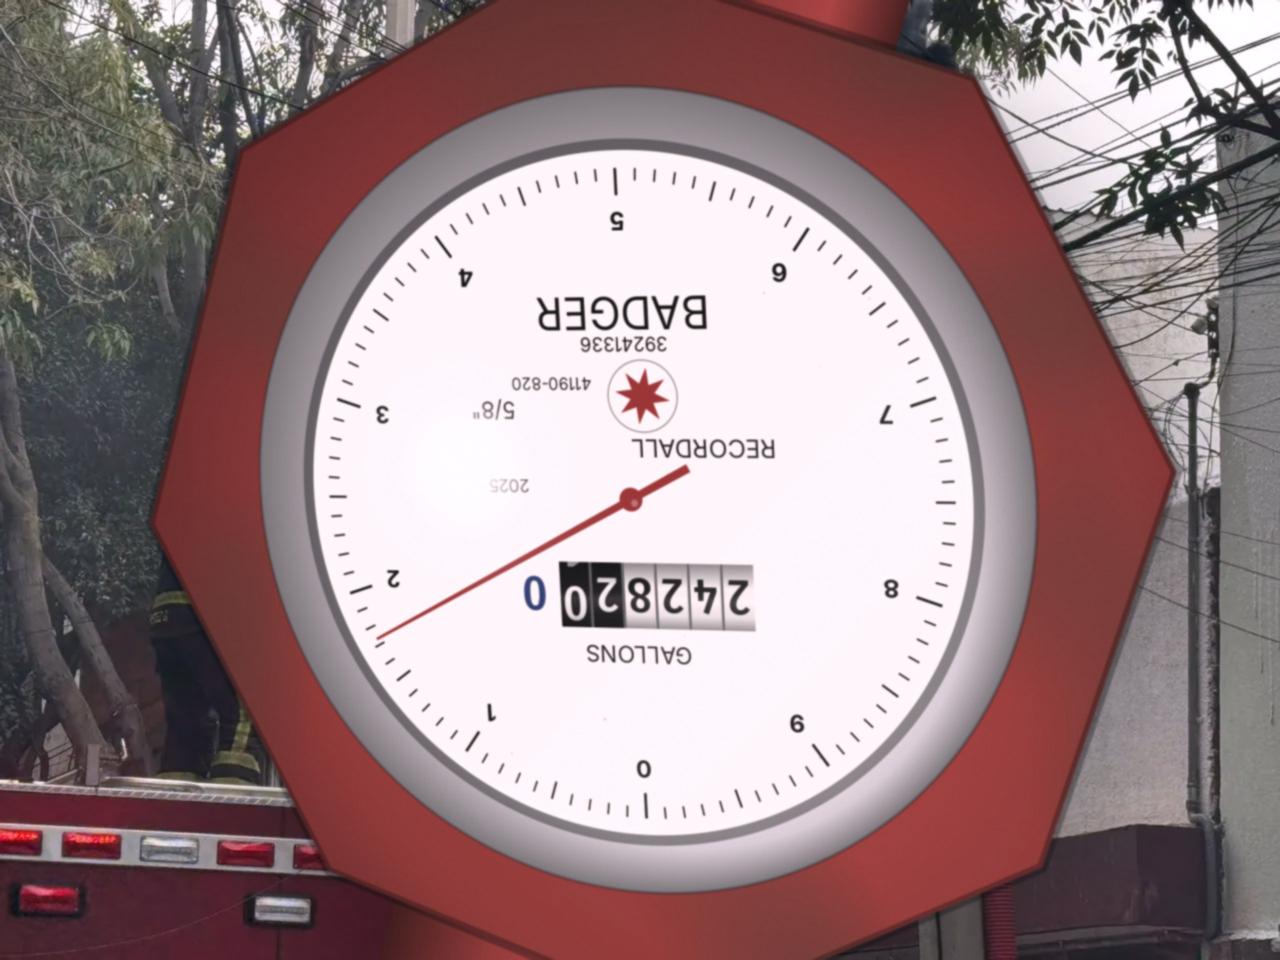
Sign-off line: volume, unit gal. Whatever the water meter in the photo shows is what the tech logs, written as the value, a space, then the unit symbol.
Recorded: 2428201.7 gal
